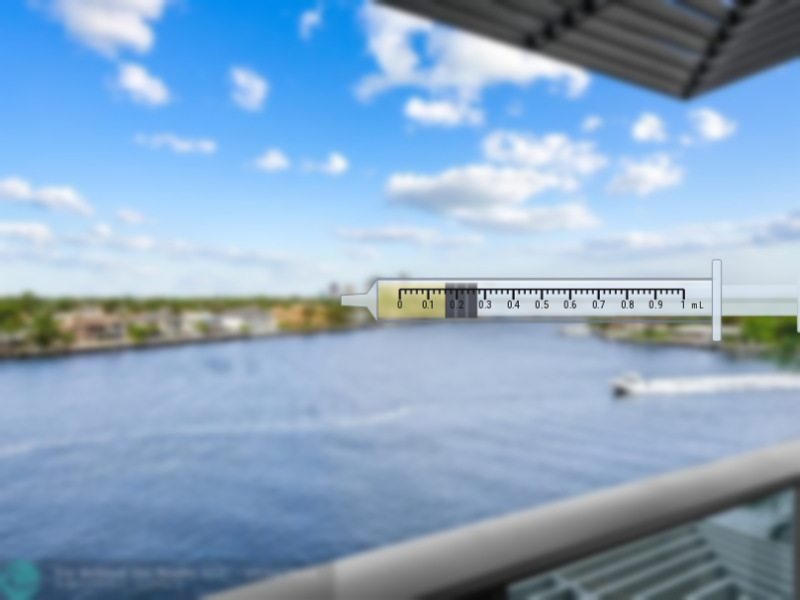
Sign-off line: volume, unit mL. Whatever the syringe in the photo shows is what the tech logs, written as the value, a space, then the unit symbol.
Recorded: 0.16 mL
